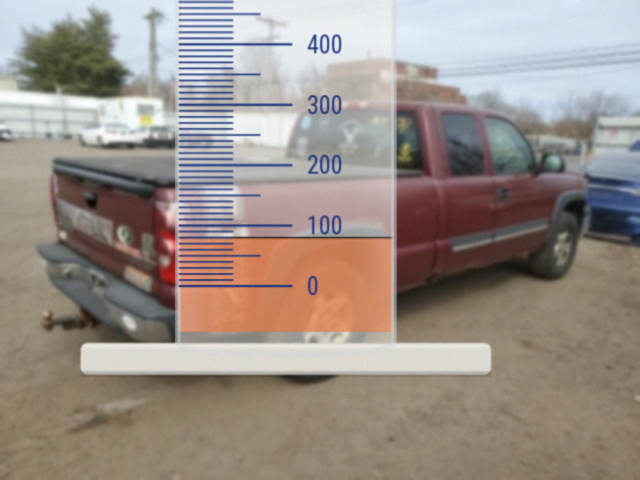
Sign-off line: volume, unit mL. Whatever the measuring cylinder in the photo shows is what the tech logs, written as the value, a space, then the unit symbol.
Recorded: 80 mL
